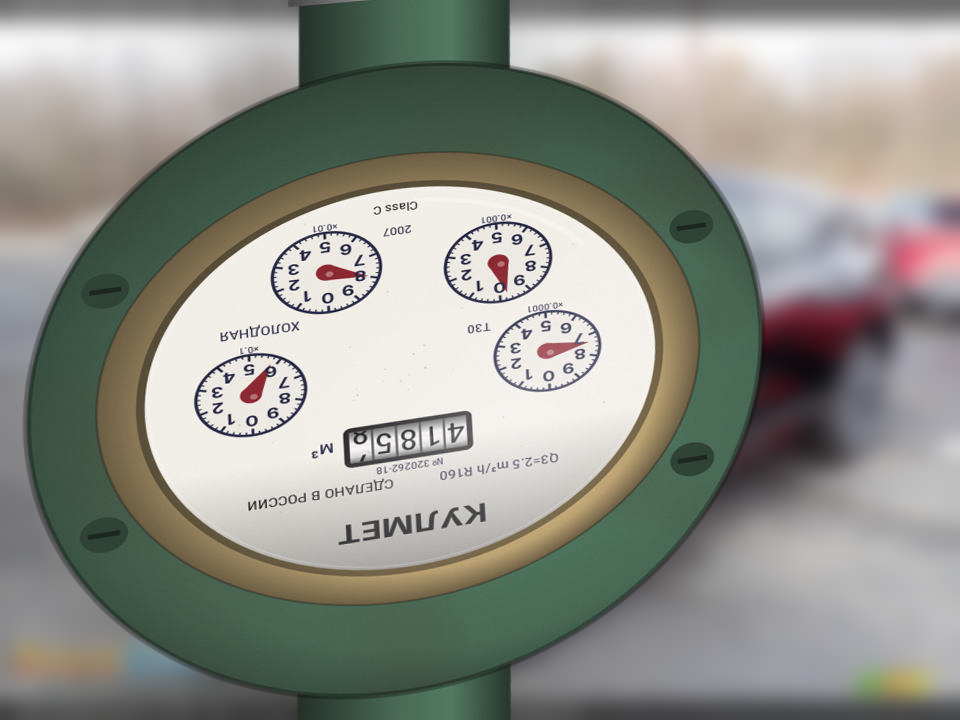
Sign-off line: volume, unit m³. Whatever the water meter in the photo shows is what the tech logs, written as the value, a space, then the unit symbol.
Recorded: 41857.5797 m³
